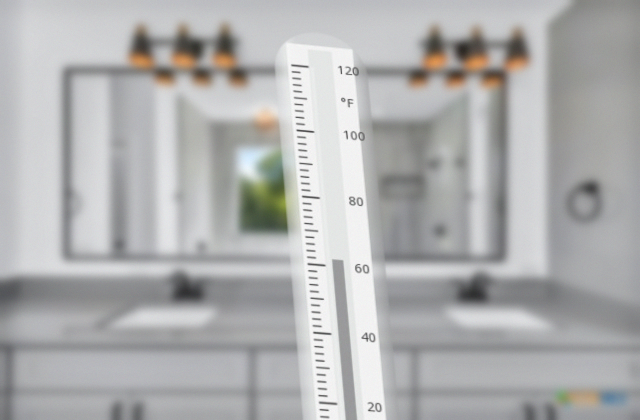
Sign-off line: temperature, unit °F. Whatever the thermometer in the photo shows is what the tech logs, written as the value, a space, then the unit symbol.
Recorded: 62 °F
